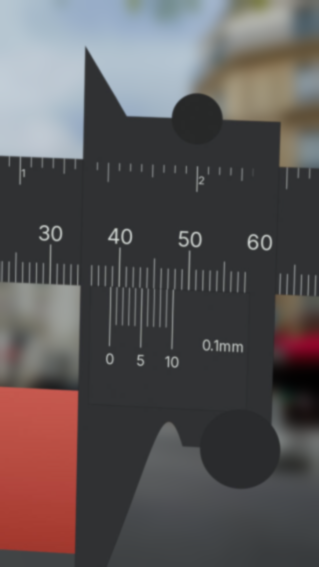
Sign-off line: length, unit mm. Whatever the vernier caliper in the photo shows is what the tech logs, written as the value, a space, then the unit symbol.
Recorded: 38.8 mm
